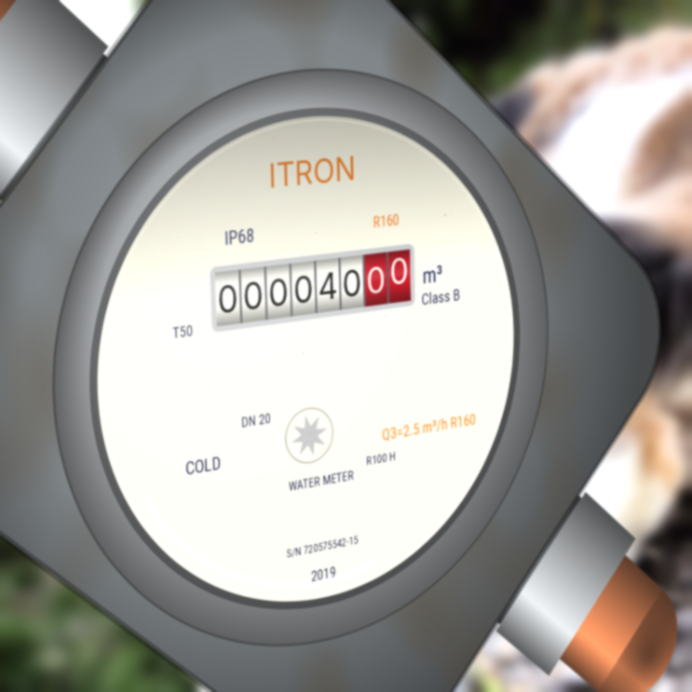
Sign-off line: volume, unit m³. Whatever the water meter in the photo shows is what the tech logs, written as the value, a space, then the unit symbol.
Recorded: 40.00 m³
